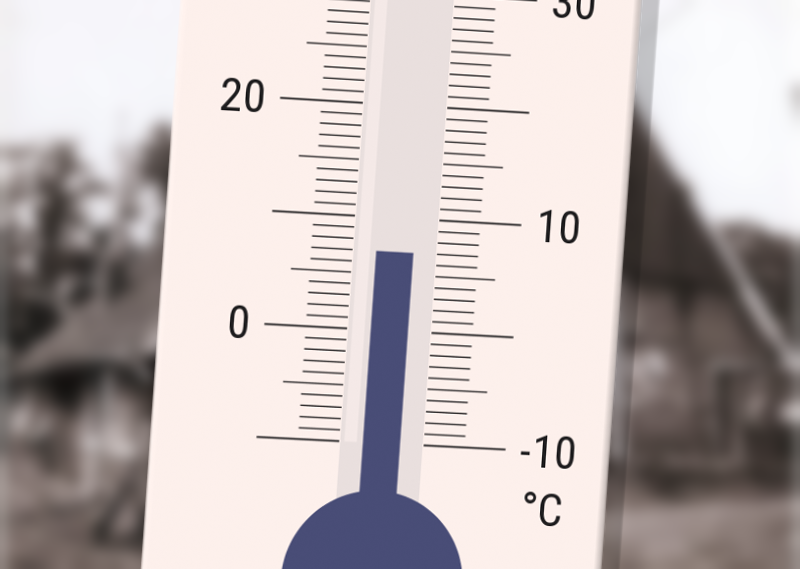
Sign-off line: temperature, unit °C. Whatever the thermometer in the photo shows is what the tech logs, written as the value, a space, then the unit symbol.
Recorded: 7 °C
